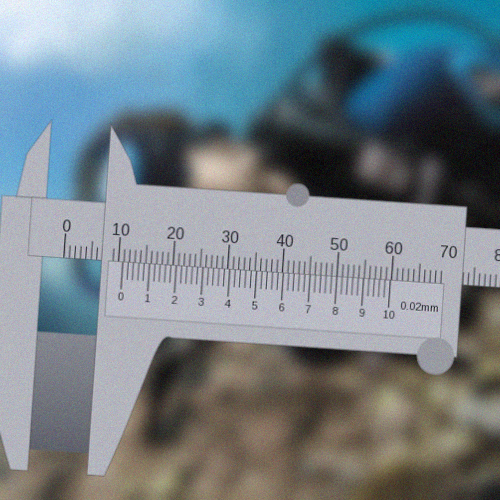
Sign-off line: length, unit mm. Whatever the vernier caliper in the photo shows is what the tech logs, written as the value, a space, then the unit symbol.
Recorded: 10.8 mm
